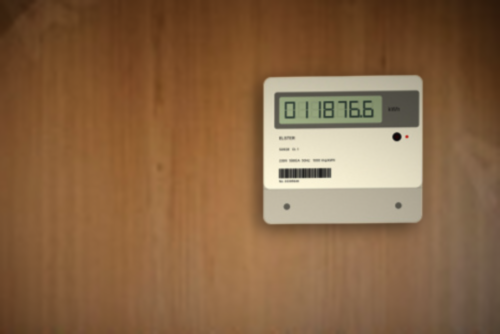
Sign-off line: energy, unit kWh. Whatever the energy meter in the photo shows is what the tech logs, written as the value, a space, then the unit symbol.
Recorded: 11876.6 kWh
